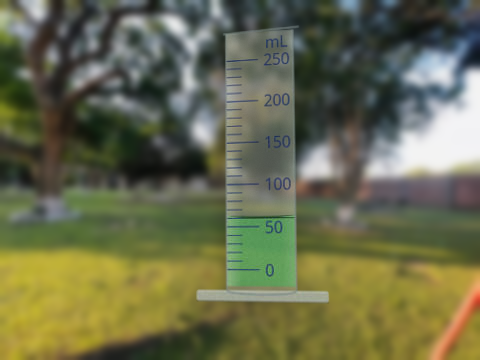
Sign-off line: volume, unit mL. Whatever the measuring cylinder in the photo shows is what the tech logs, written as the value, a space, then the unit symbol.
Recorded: 60 mL
